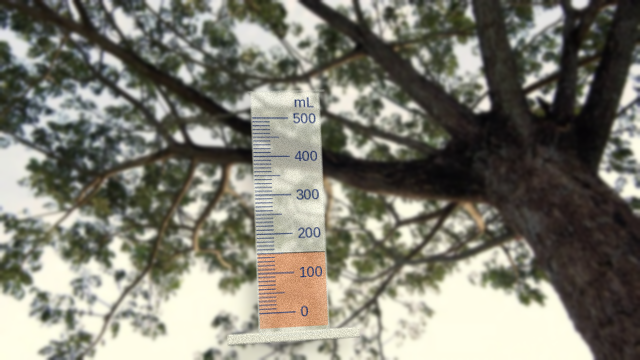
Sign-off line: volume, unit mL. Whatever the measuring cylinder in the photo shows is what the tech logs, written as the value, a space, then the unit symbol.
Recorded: 150 mL
